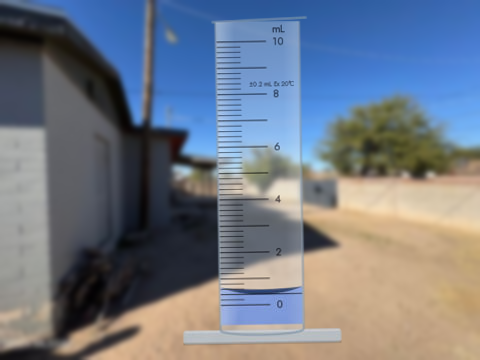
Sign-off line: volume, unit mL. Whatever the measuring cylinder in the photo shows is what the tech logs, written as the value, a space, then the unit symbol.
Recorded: 0.4 mL
